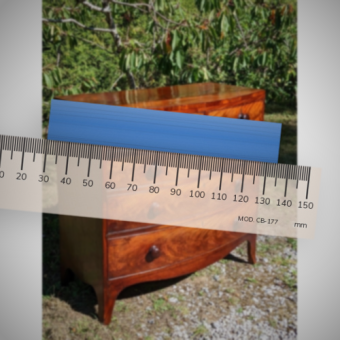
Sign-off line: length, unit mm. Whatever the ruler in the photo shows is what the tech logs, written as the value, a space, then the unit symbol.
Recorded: 105 mm
